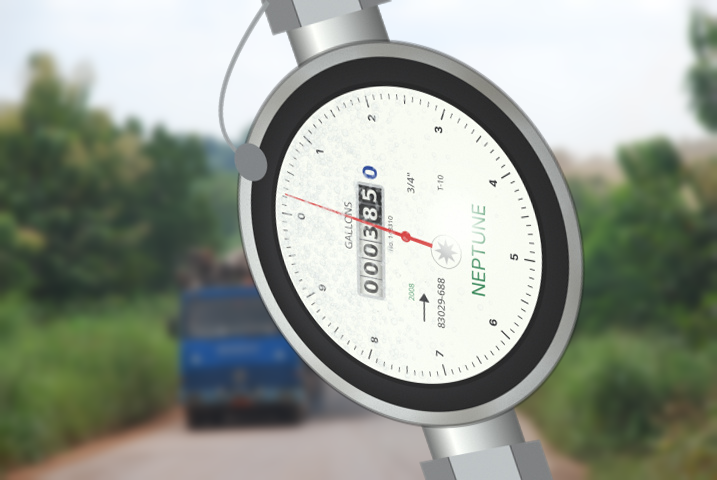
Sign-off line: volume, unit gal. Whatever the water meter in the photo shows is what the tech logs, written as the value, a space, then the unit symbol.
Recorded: 3850.2 gal
